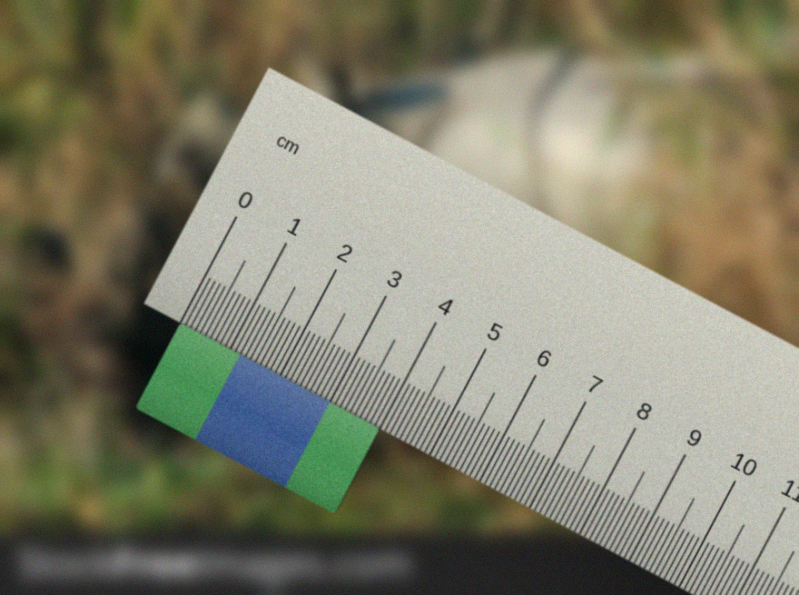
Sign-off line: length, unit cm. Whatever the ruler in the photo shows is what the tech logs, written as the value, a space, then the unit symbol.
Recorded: 4 cm
